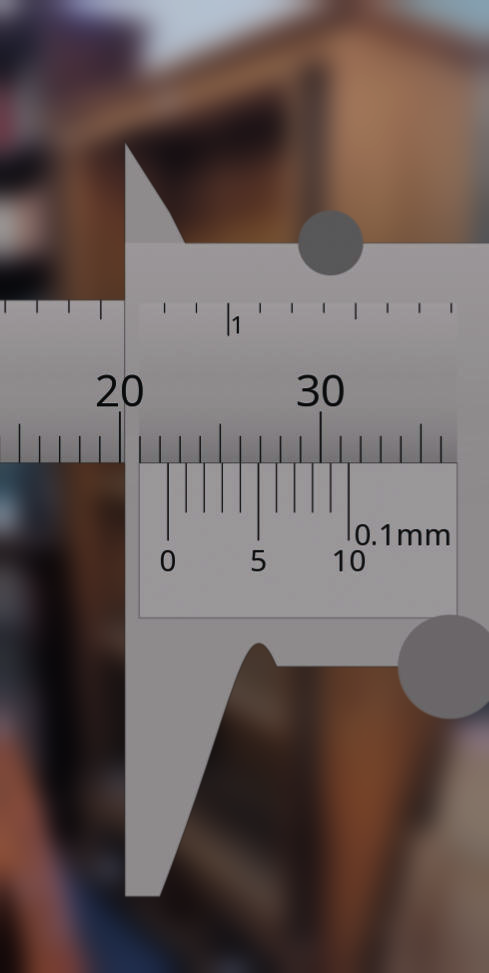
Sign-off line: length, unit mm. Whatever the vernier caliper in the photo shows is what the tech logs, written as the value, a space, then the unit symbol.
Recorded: 22.4 mm
